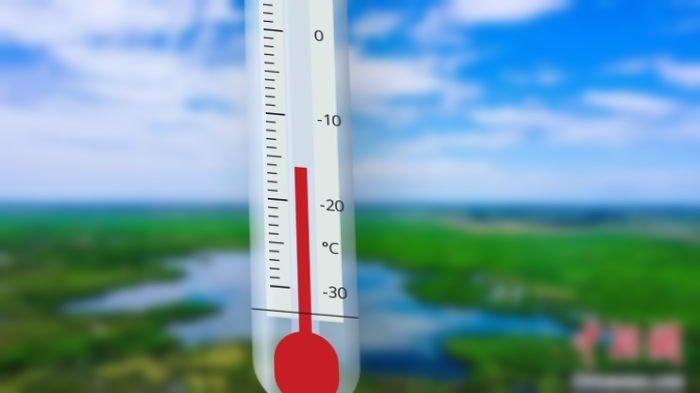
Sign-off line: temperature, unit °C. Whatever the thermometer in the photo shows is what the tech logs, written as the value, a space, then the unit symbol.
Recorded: -16 °C
